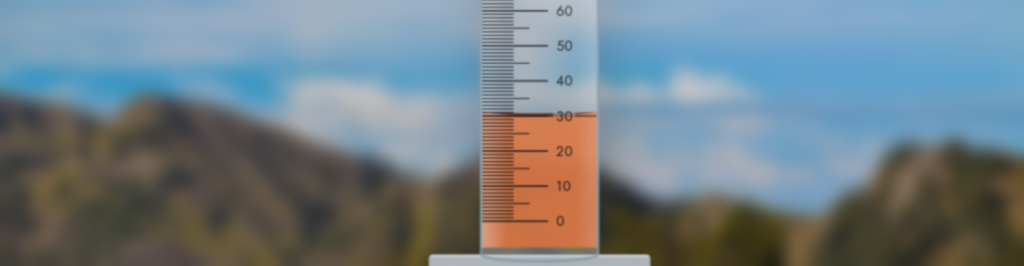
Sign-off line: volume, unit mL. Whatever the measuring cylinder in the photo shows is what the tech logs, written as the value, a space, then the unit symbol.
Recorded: 30 mL
